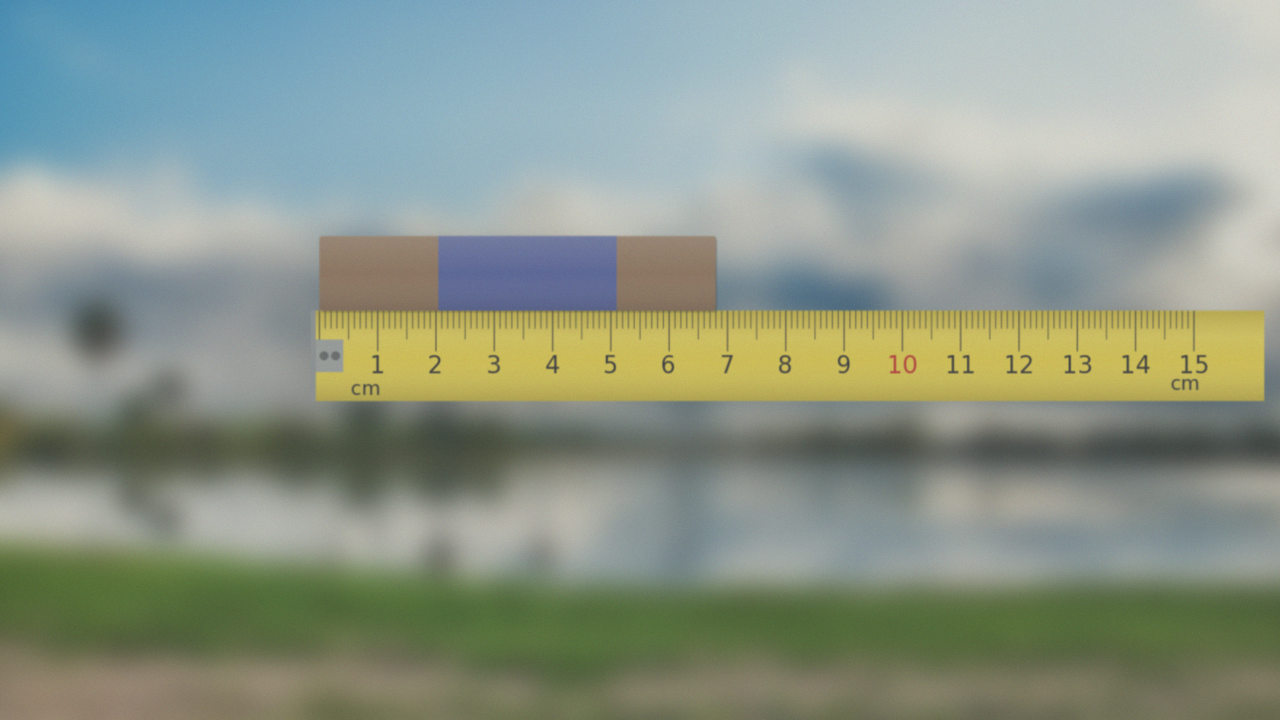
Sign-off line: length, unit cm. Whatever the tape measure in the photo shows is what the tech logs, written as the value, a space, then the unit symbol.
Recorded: 6.8 cm
